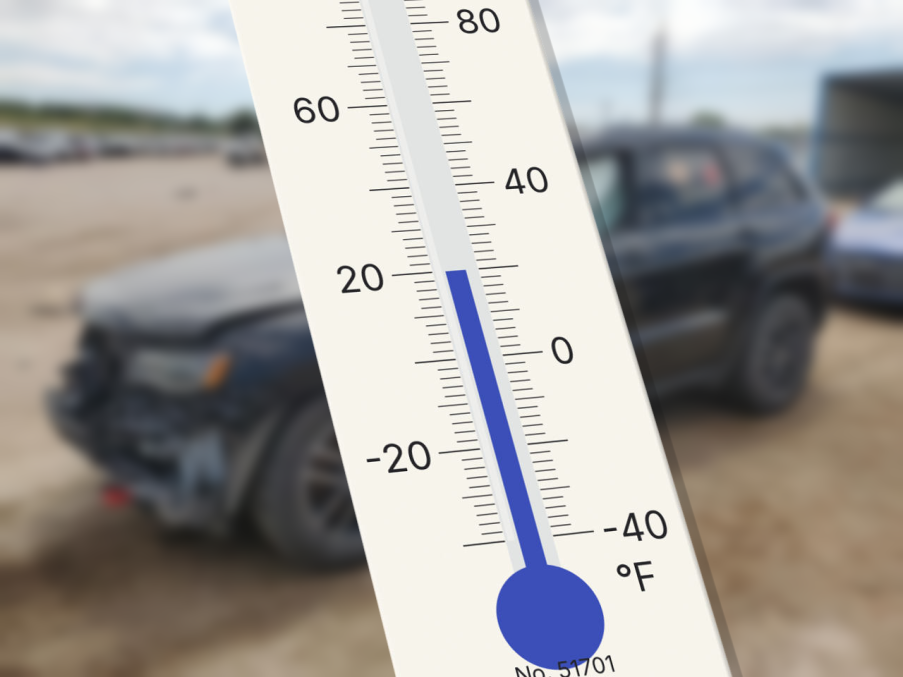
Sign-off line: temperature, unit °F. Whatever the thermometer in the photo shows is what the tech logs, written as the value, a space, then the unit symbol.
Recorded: 20 °F
